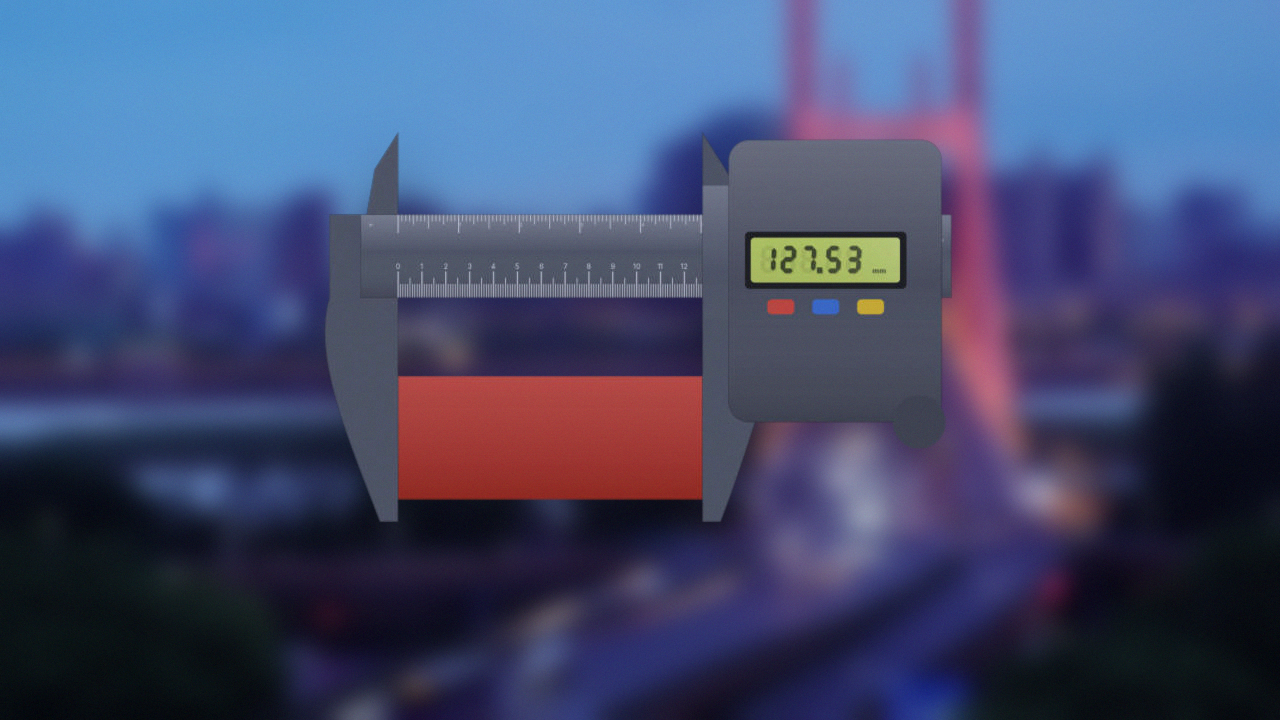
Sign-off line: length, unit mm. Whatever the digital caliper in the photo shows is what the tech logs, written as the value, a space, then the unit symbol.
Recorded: 127.53 mm
